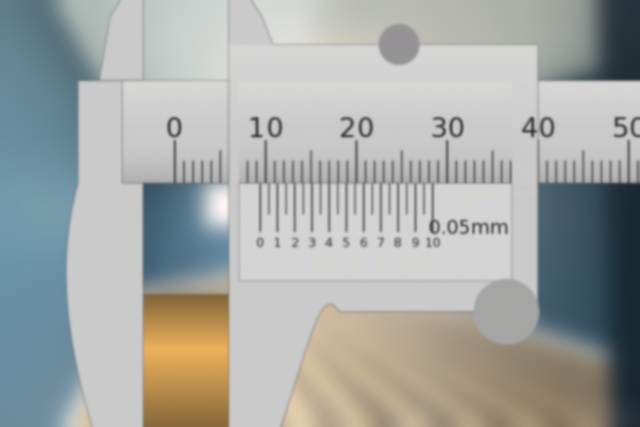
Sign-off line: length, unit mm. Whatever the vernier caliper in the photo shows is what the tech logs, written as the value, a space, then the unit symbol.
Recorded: 9.4 mm
